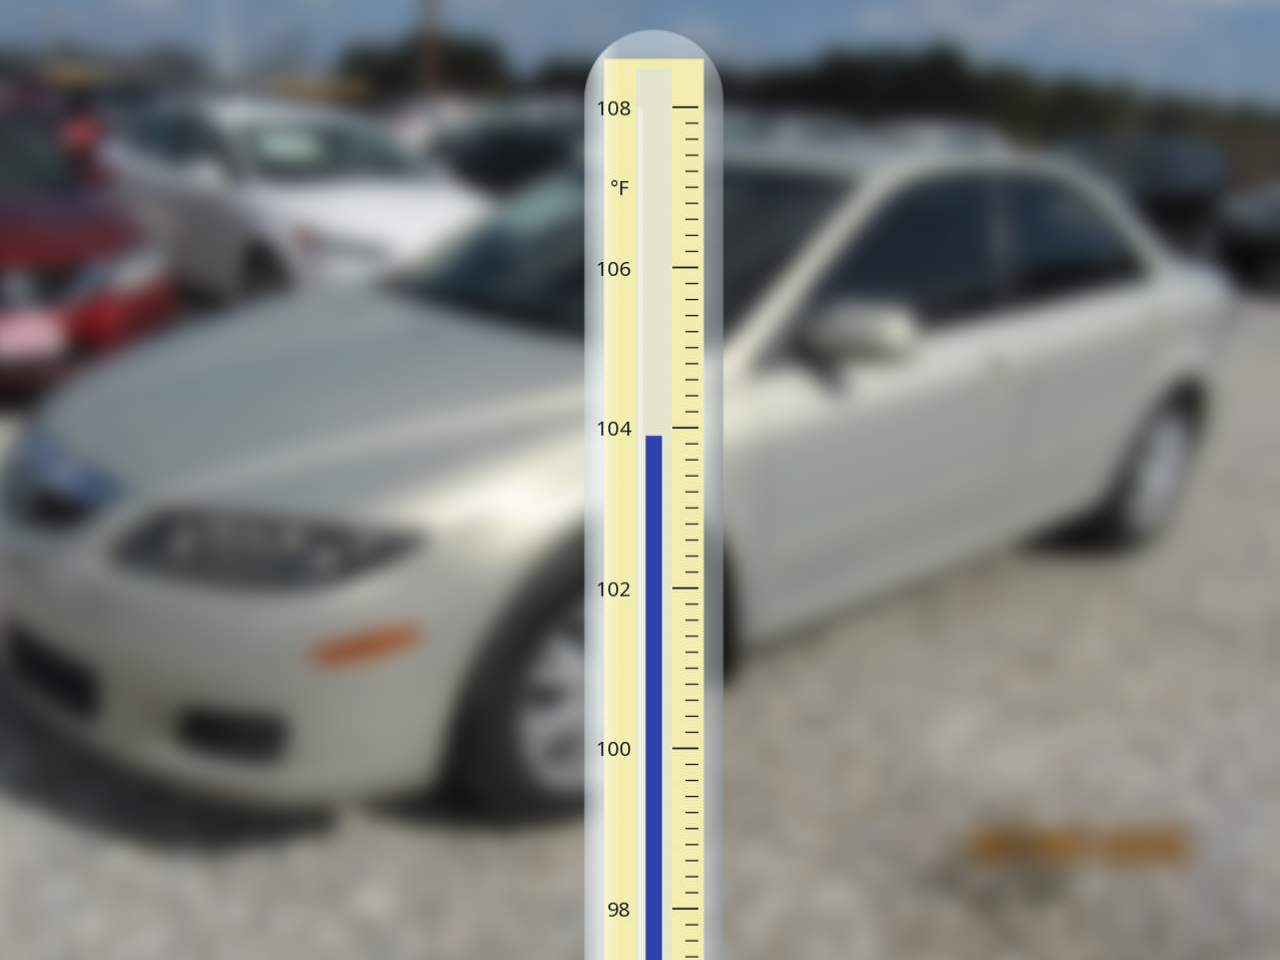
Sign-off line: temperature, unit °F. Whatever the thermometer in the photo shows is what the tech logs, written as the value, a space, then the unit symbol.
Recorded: 103.9 °F
